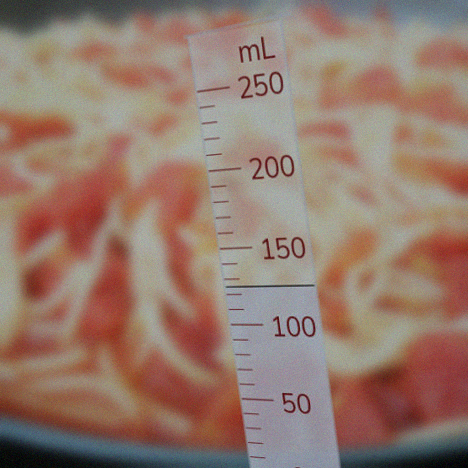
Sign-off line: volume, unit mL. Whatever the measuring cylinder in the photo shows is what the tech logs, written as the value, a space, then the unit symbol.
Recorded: 125 mL
